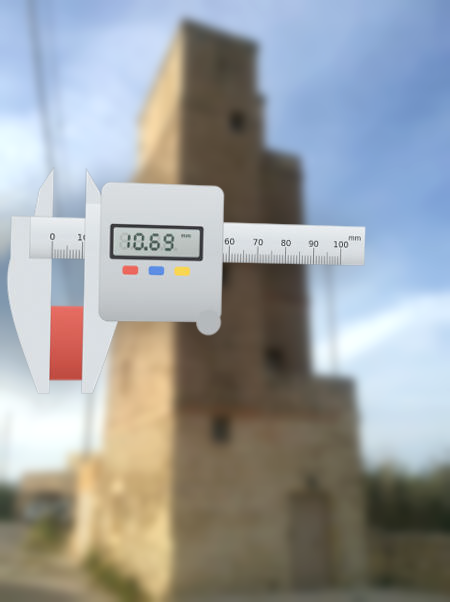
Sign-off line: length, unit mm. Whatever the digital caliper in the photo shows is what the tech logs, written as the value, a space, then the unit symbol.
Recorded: 10.69 mm
